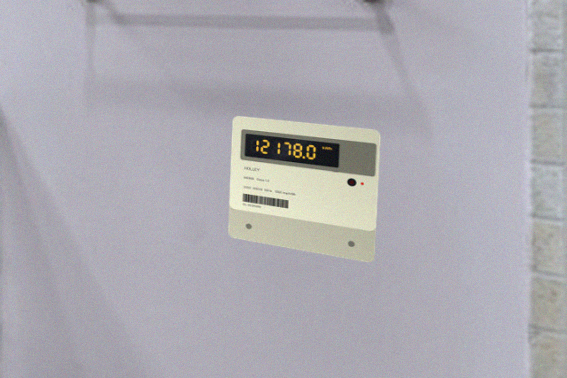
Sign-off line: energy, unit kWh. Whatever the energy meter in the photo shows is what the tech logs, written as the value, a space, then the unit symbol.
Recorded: 12178.0 kWh
